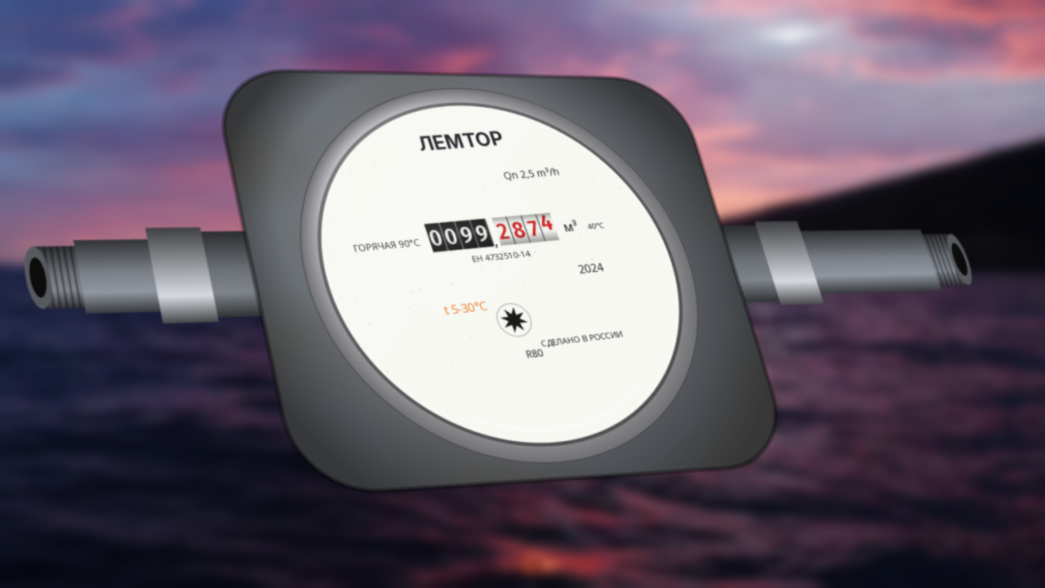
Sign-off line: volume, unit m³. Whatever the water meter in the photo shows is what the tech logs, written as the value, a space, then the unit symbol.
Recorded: 99.2874 m³
